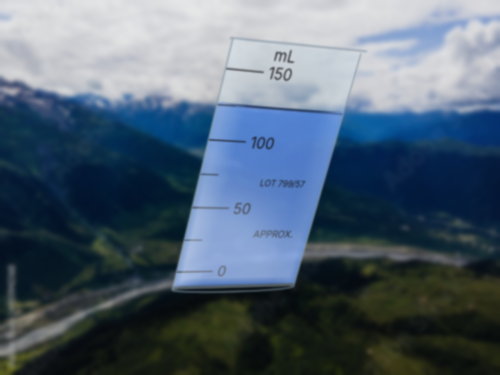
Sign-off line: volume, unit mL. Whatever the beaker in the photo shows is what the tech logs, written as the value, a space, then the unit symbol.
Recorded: 125 mL
